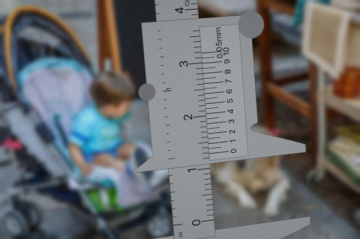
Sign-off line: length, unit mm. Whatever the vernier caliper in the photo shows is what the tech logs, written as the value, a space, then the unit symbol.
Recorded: 12.8 mm
